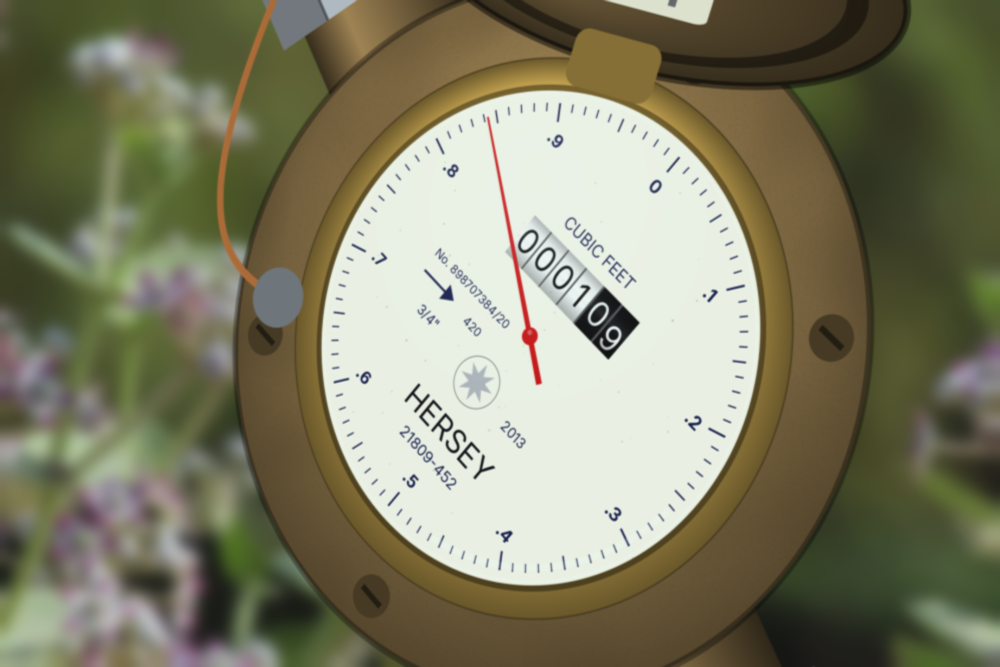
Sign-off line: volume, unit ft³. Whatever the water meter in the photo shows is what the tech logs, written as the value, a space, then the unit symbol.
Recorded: 108.84 ft³
